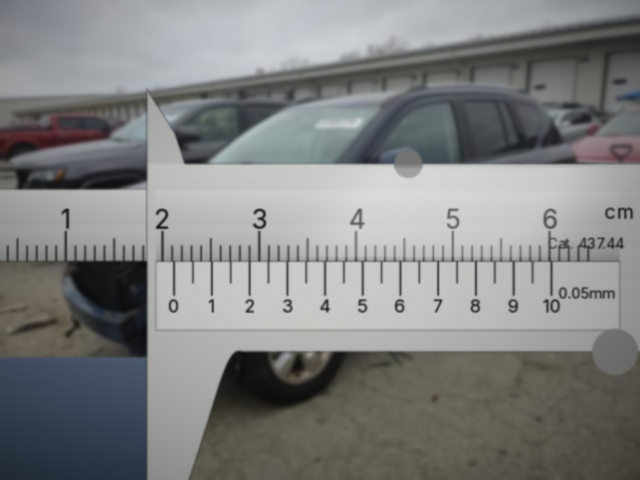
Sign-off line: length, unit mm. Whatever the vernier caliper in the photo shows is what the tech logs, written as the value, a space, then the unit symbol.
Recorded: 21.2 mm
